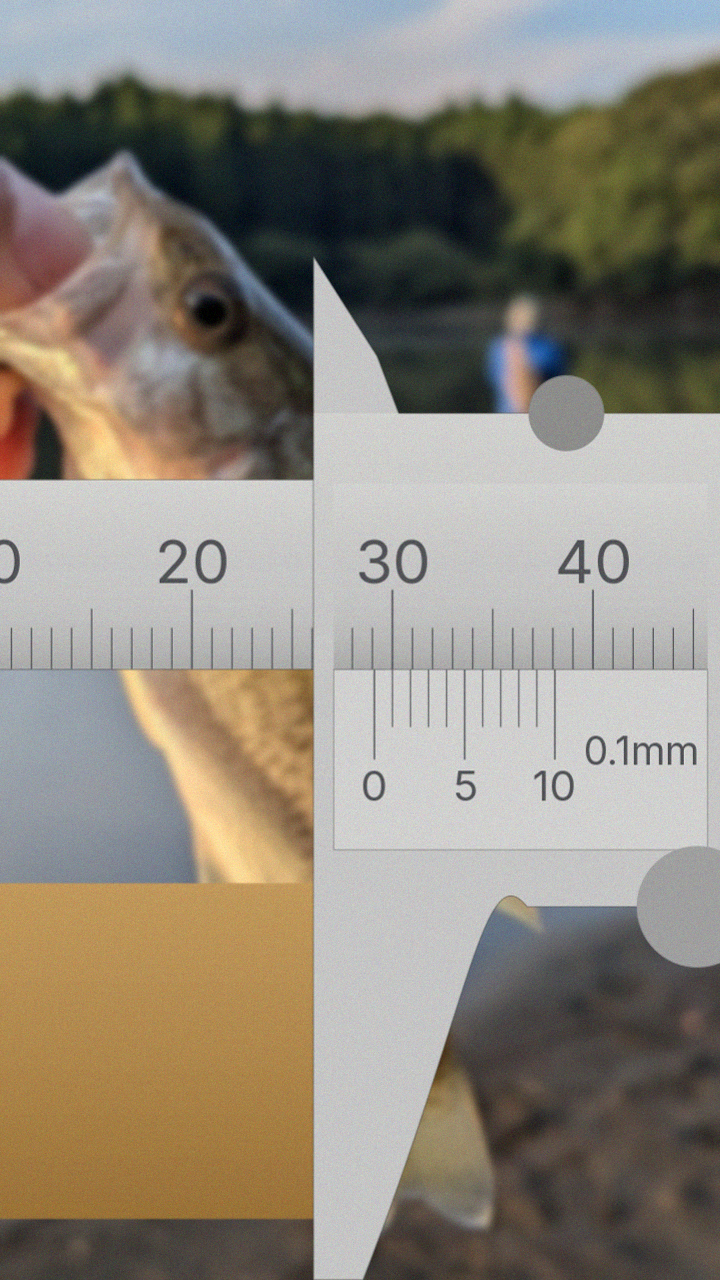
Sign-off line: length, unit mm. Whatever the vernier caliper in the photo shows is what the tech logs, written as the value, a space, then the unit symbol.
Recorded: 29.1 mm
